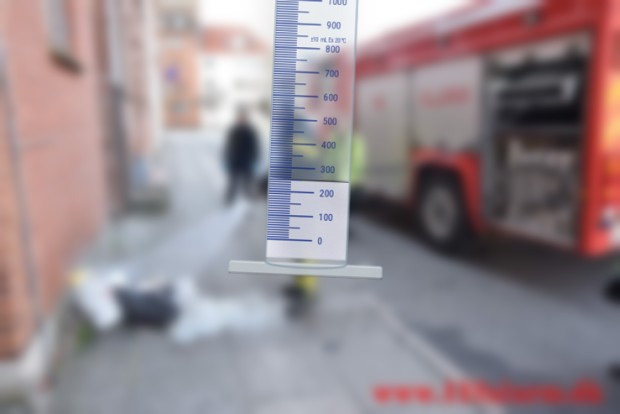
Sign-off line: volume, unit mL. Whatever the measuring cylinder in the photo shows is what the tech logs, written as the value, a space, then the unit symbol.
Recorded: 250 mL
